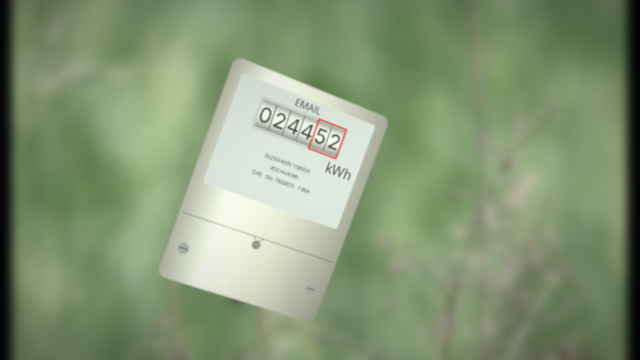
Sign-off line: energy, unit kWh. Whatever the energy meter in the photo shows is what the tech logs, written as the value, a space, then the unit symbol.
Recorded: 244.52 kWh
